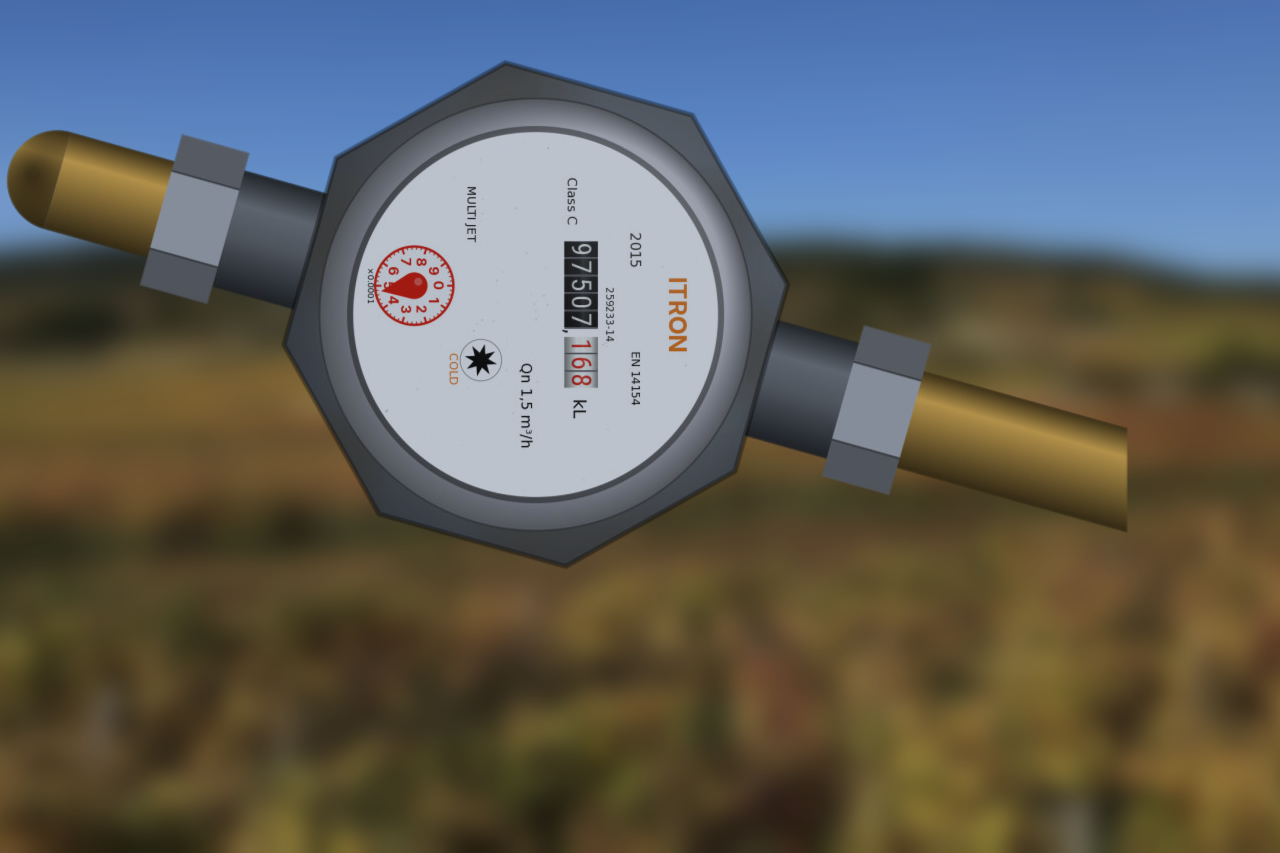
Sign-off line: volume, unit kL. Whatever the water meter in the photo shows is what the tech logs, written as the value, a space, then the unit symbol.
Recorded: 97507.1684 kL
